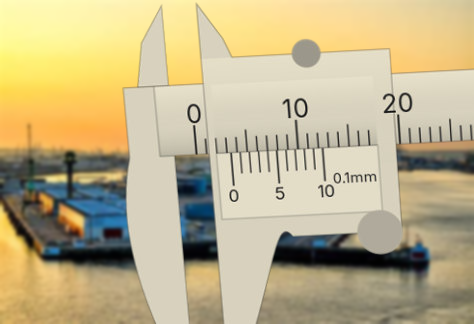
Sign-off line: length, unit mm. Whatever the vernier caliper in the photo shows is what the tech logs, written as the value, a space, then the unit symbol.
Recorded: 3.4 mm
